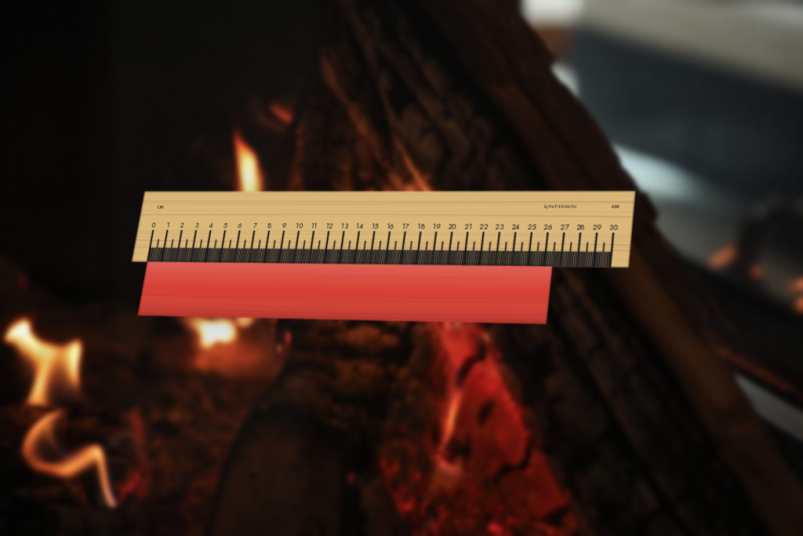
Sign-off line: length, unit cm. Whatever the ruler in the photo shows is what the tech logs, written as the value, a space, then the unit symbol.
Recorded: 26.5 cm
